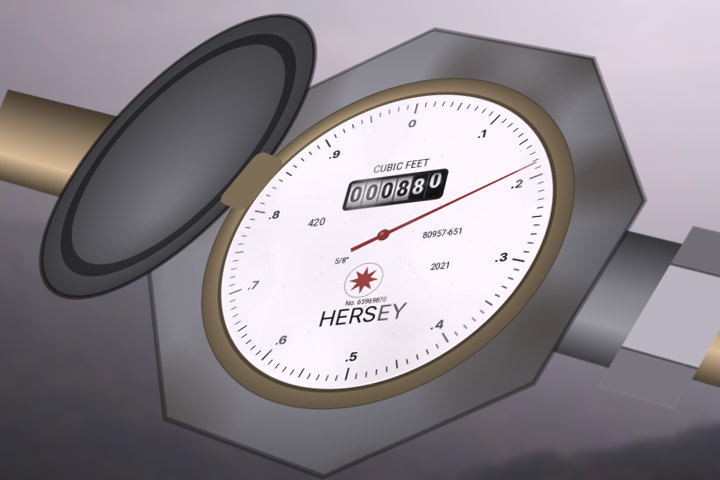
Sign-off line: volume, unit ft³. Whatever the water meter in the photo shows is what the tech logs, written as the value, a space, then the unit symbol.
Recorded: 880.18 ft³
